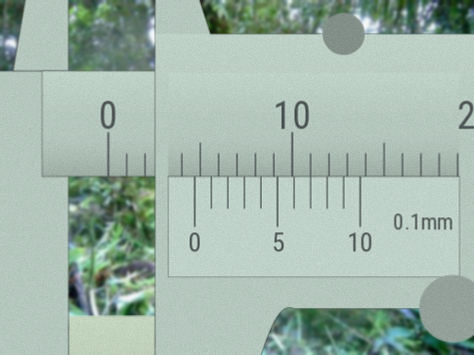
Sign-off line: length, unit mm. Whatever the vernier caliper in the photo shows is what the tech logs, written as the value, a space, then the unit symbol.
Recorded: 4.7 mm
